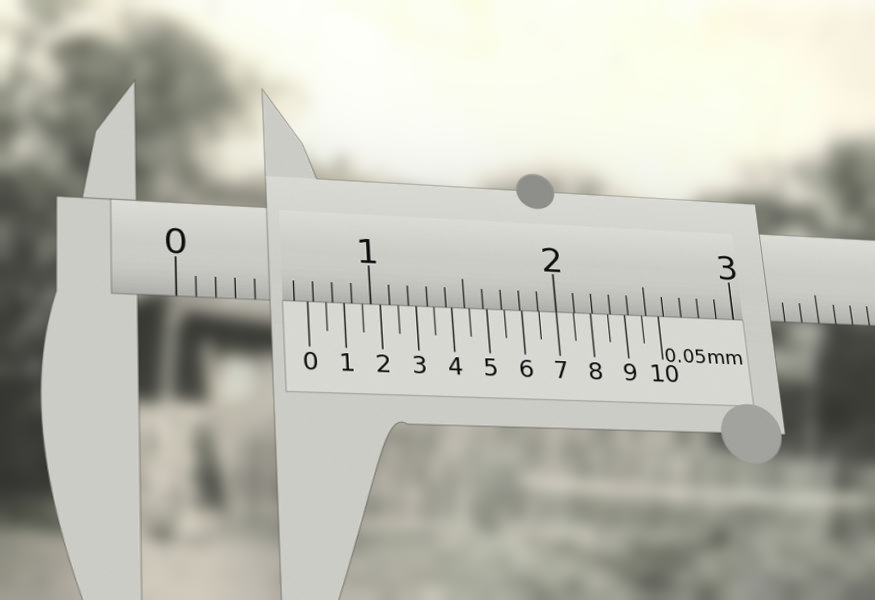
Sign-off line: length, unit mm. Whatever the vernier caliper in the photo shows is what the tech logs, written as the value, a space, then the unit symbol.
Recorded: 6.7 mm
